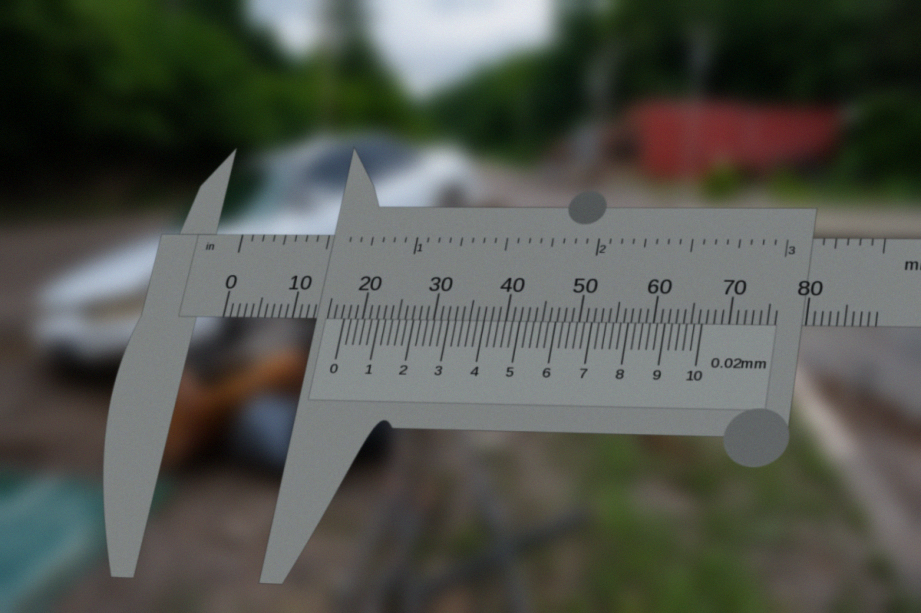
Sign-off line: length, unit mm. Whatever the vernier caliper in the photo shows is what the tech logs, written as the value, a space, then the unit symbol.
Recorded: 17.4 mm
